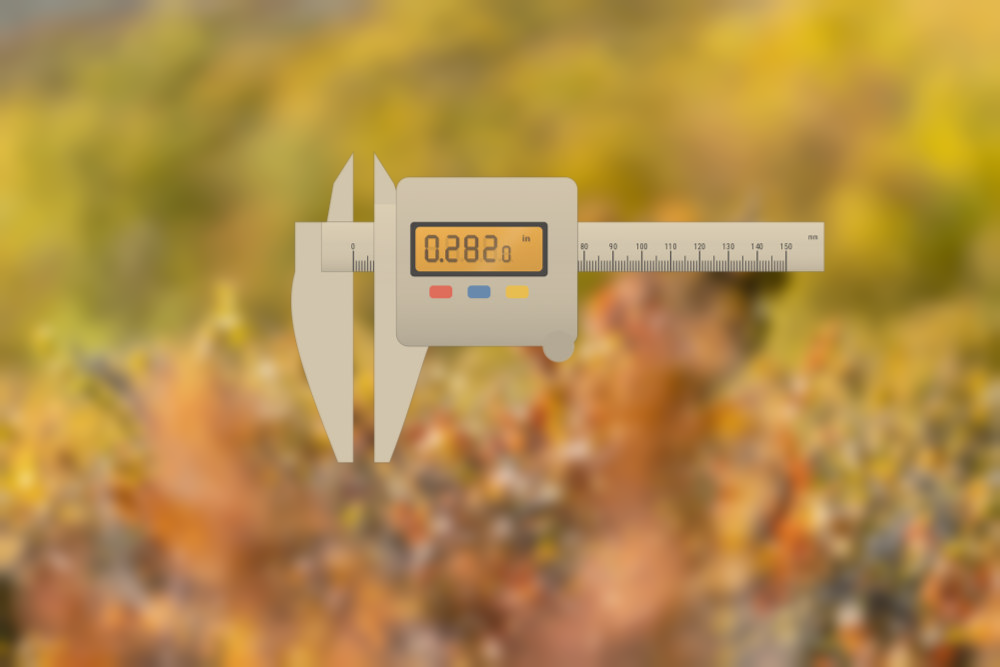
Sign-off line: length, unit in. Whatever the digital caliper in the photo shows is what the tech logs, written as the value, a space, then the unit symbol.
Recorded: 0.2820 in
